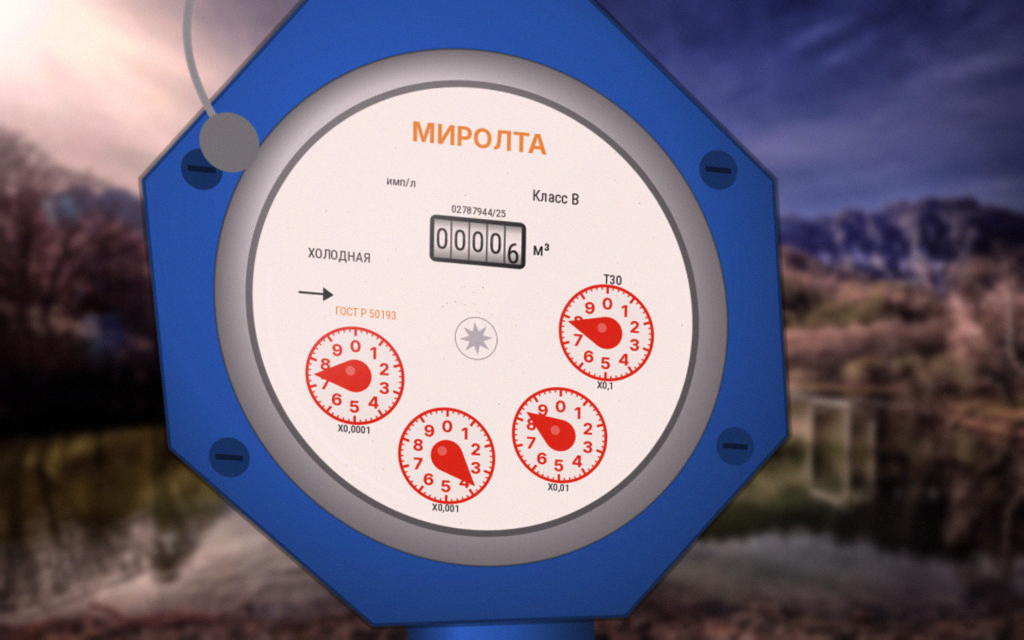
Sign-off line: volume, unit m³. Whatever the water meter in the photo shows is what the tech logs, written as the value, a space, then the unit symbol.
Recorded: 5.7837 m³
